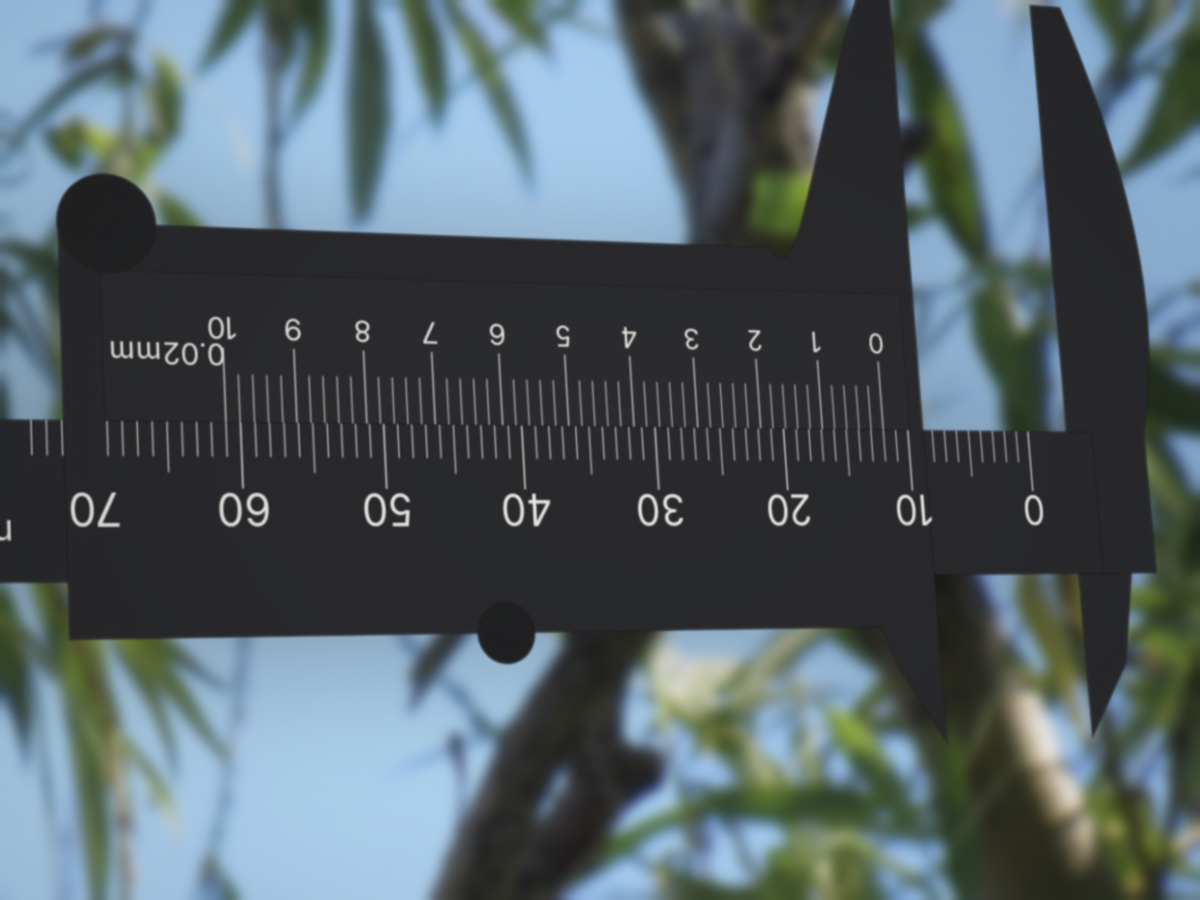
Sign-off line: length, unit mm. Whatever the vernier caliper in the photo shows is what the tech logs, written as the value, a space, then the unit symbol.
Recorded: 12.0 mm
